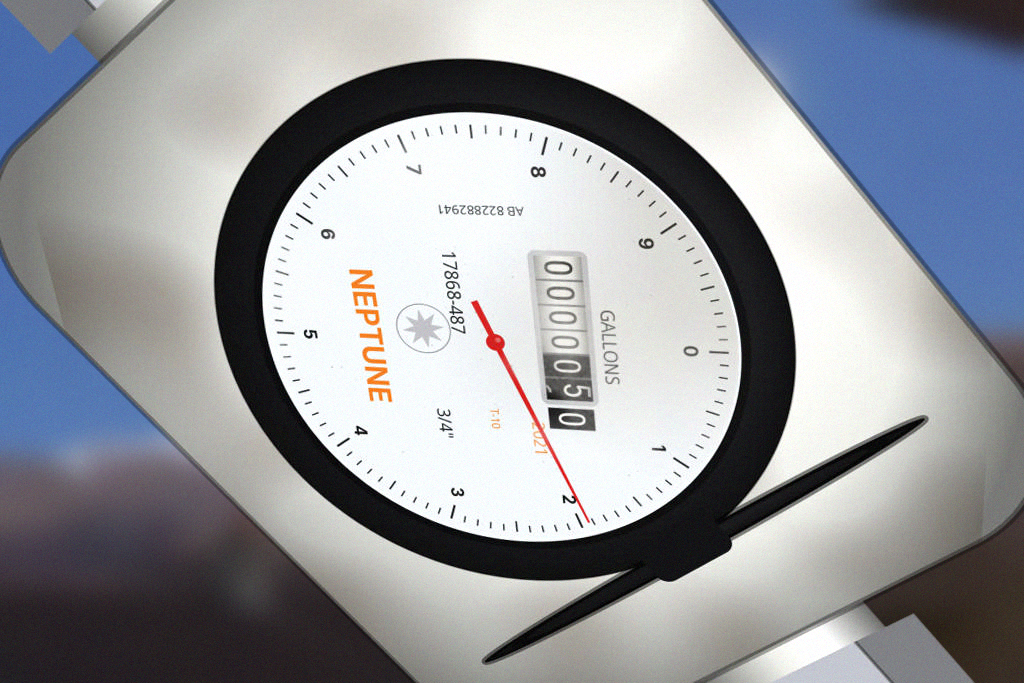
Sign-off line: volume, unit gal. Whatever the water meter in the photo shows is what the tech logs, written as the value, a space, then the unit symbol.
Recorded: 51.9 gal
